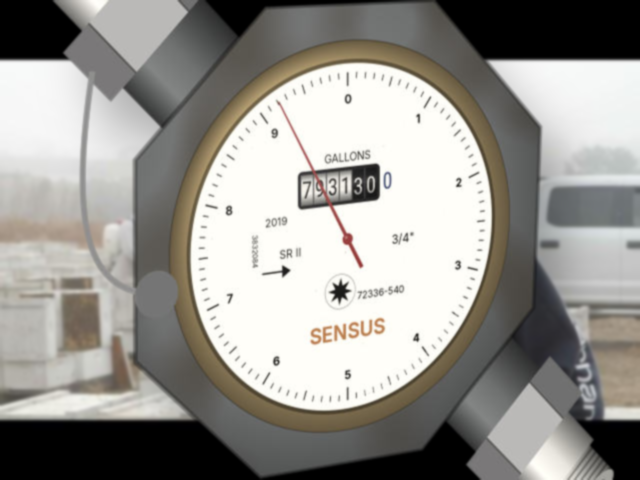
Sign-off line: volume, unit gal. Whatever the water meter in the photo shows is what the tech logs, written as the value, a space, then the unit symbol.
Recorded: 7931299.2 gal
